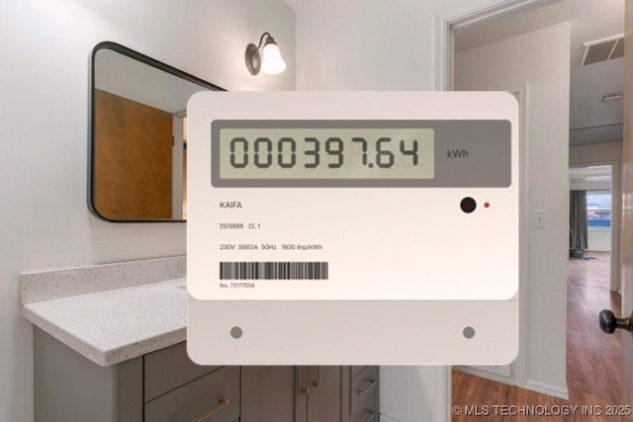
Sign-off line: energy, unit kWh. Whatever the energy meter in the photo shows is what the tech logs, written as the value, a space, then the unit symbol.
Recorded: 397.64 kWh
